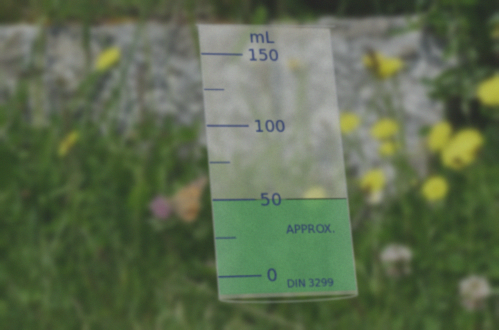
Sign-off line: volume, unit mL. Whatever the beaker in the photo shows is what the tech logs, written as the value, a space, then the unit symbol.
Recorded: 50 mL
